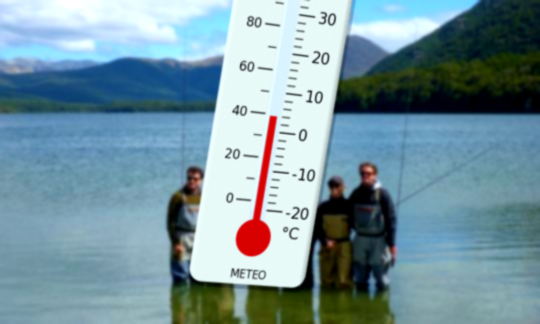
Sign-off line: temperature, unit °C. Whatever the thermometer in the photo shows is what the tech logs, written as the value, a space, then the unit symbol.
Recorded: 4 °C
